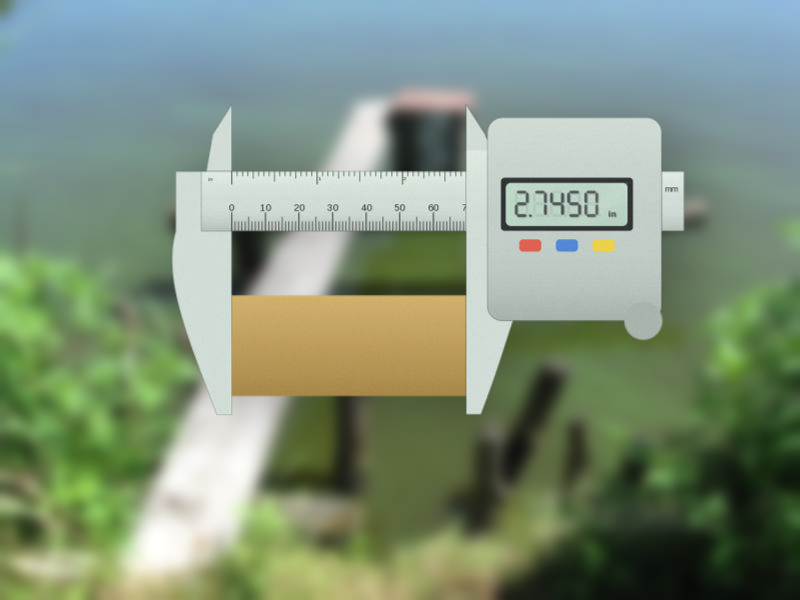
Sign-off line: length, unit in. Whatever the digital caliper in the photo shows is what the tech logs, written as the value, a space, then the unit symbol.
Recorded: 2.7450 in
